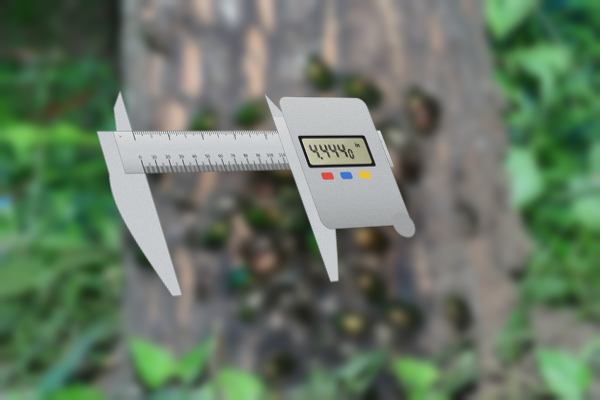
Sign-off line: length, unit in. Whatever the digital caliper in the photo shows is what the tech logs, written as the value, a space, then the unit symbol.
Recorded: 4.4440 in
